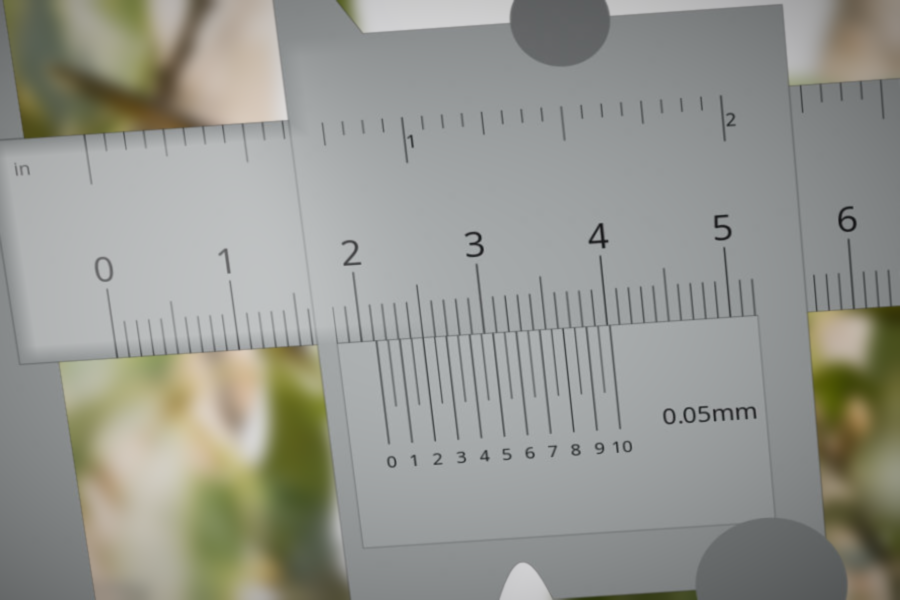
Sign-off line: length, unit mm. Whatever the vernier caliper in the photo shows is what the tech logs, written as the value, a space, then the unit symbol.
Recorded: 21.2 mm
